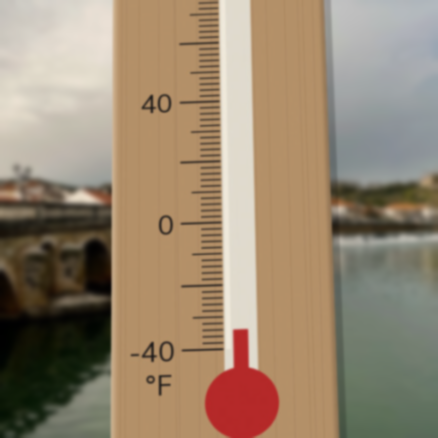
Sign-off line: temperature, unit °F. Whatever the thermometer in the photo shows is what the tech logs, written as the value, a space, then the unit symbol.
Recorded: -34 °F
